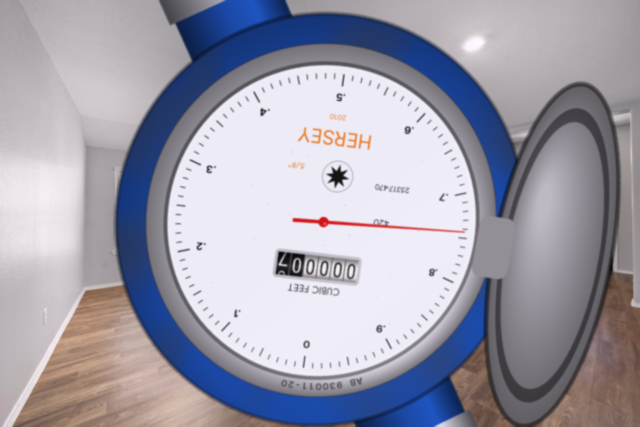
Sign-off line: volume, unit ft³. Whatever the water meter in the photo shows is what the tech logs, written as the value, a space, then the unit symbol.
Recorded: 6.74 ft³
